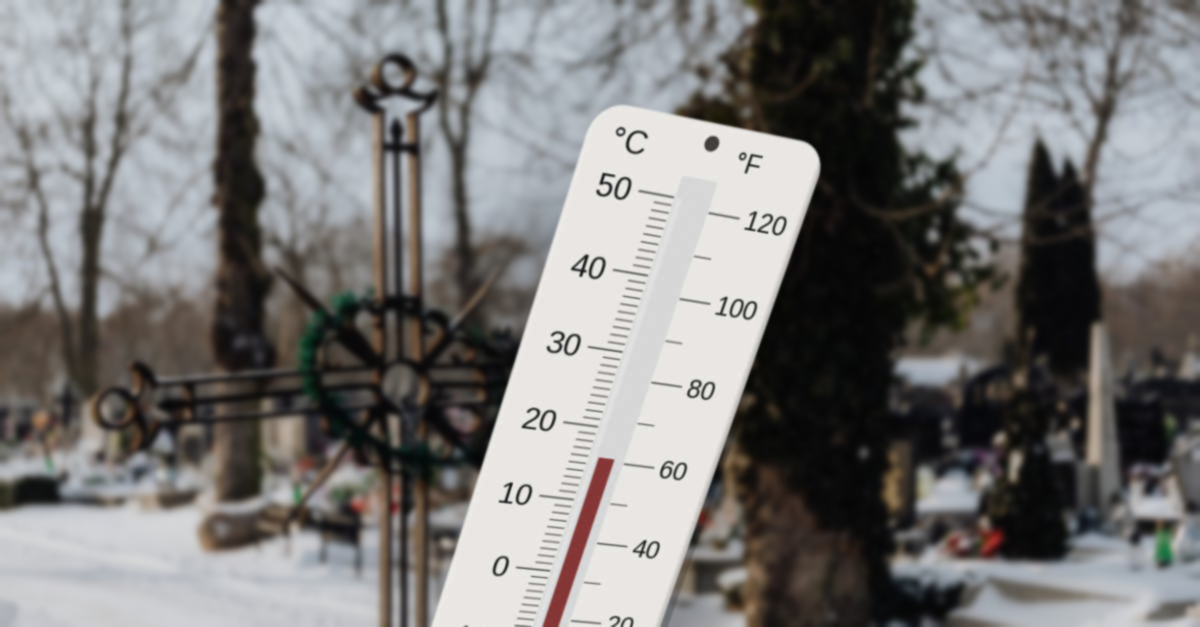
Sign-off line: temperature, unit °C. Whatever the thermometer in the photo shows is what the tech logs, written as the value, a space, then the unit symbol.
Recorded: 16 °C
